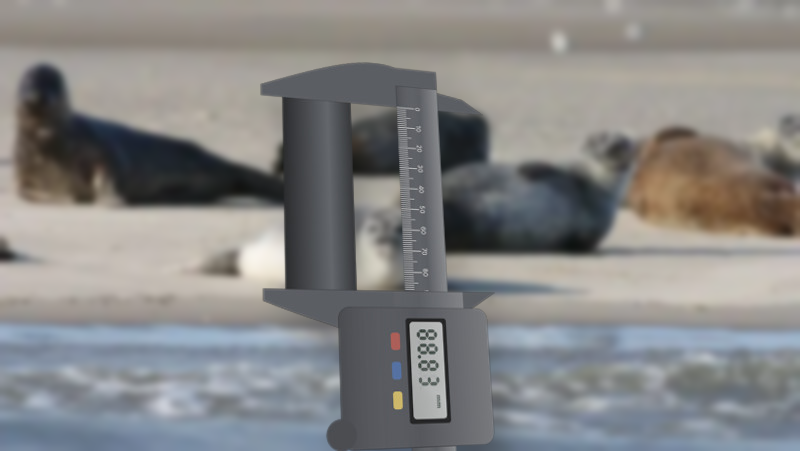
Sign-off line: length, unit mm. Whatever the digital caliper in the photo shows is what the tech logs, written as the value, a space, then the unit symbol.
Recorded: 88.83 mm
